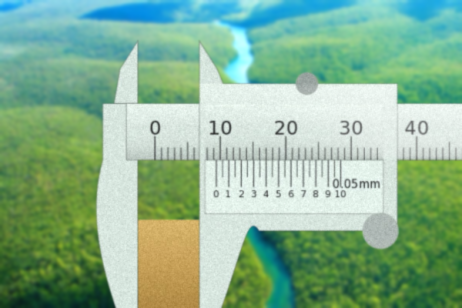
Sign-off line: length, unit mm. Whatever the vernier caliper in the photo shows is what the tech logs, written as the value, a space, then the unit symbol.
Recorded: 9.4 mm
